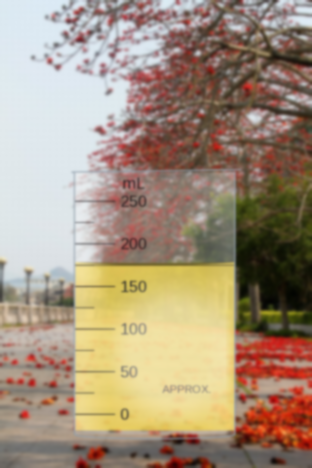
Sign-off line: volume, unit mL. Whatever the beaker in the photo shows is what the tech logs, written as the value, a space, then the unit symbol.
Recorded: 175 mL
